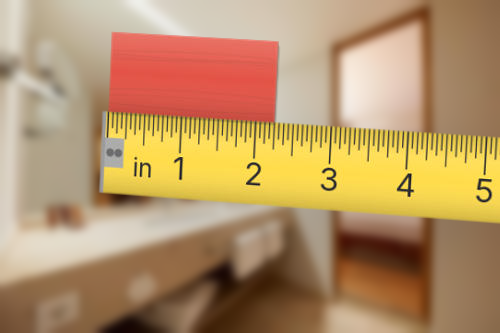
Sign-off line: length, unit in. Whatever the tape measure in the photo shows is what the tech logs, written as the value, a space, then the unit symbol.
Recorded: 2.25 in
